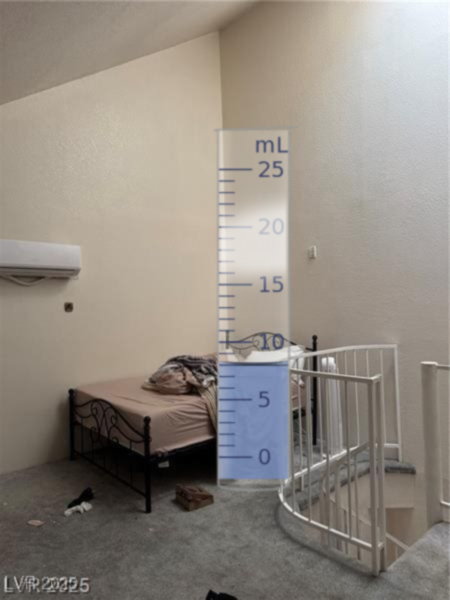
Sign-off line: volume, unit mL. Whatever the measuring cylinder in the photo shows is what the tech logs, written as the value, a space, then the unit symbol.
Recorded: 8 mL
